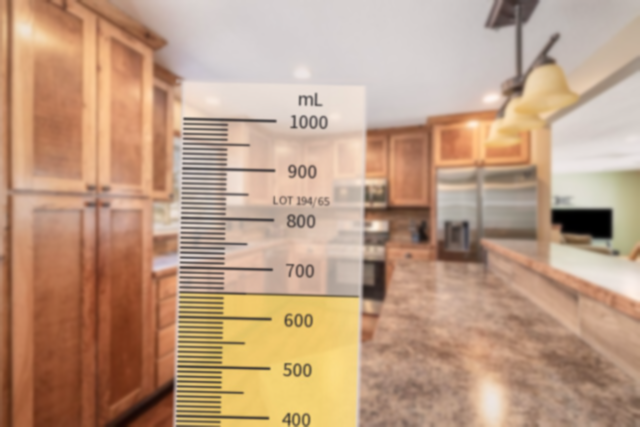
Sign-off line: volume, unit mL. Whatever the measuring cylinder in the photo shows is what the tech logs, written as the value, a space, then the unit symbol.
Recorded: 650 mL
